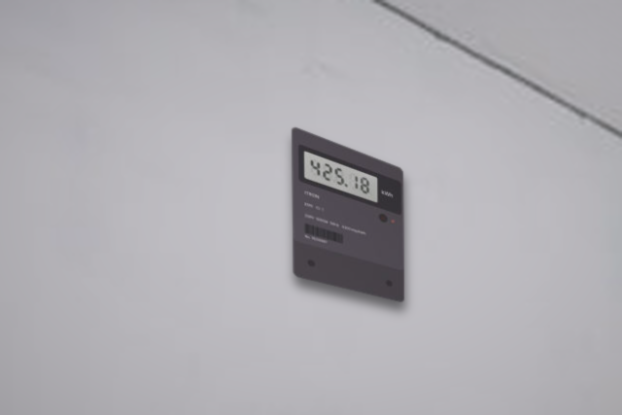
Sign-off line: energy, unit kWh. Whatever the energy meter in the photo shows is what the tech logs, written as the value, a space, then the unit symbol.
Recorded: 425.18 kWh
